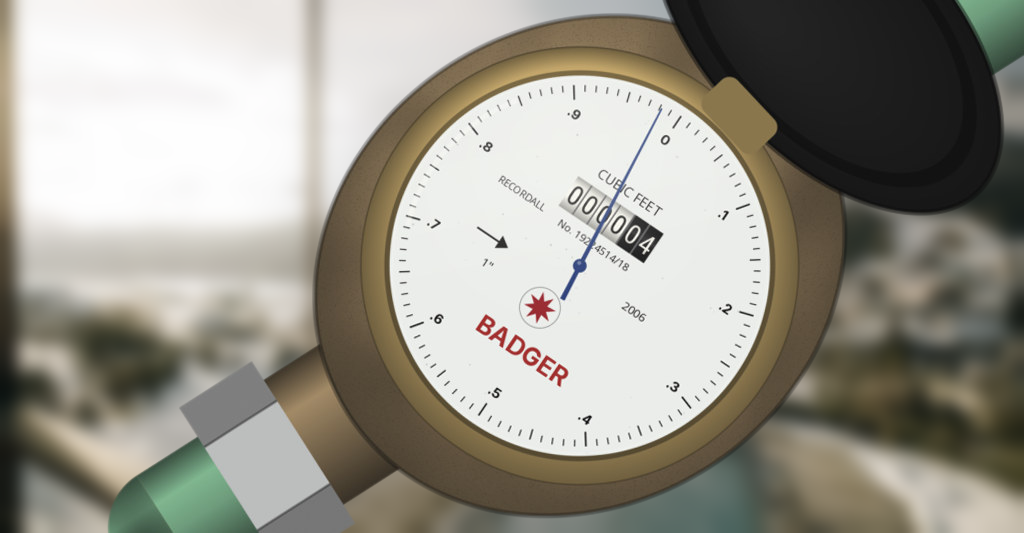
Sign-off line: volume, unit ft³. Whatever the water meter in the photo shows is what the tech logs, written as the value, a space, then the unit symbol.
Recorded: 3.98 ft³
